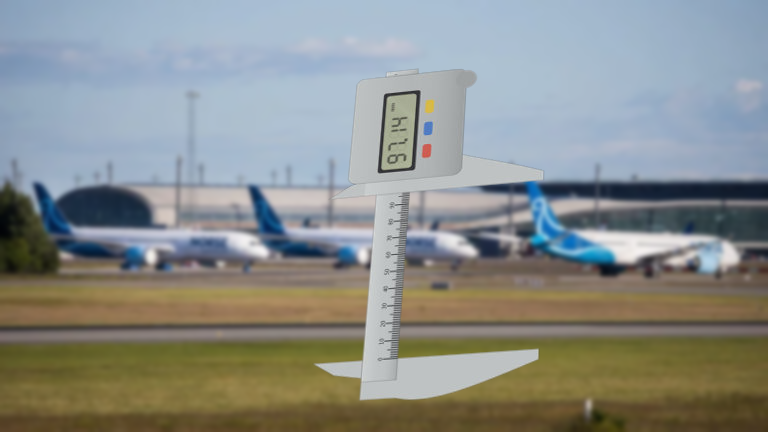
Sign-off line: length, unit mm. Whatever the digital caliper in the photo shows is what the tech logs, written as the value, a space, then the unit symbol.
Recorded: 97.14 mm
